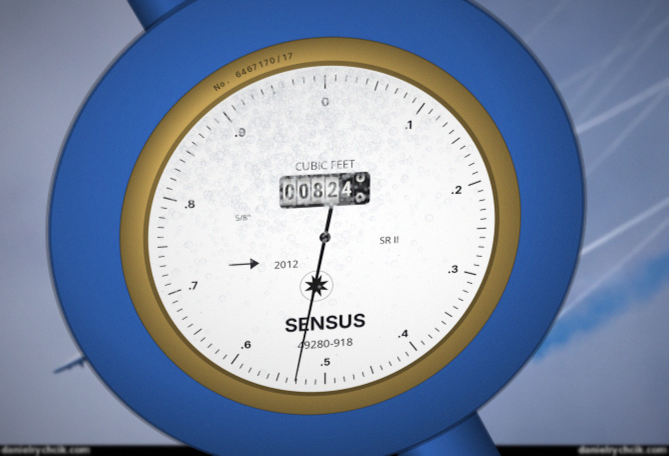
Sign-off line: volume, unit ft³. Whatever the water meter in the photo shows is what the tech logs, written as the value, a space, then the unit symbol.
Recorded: 8248.53 ft³
